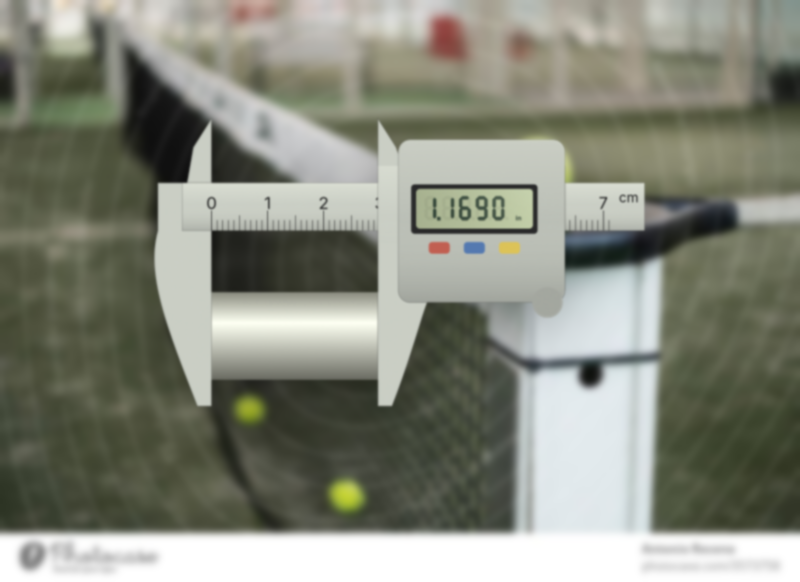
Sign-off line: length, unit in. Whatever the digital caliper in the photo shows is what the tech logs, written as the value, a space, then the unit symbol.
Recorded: 1.1690 in
